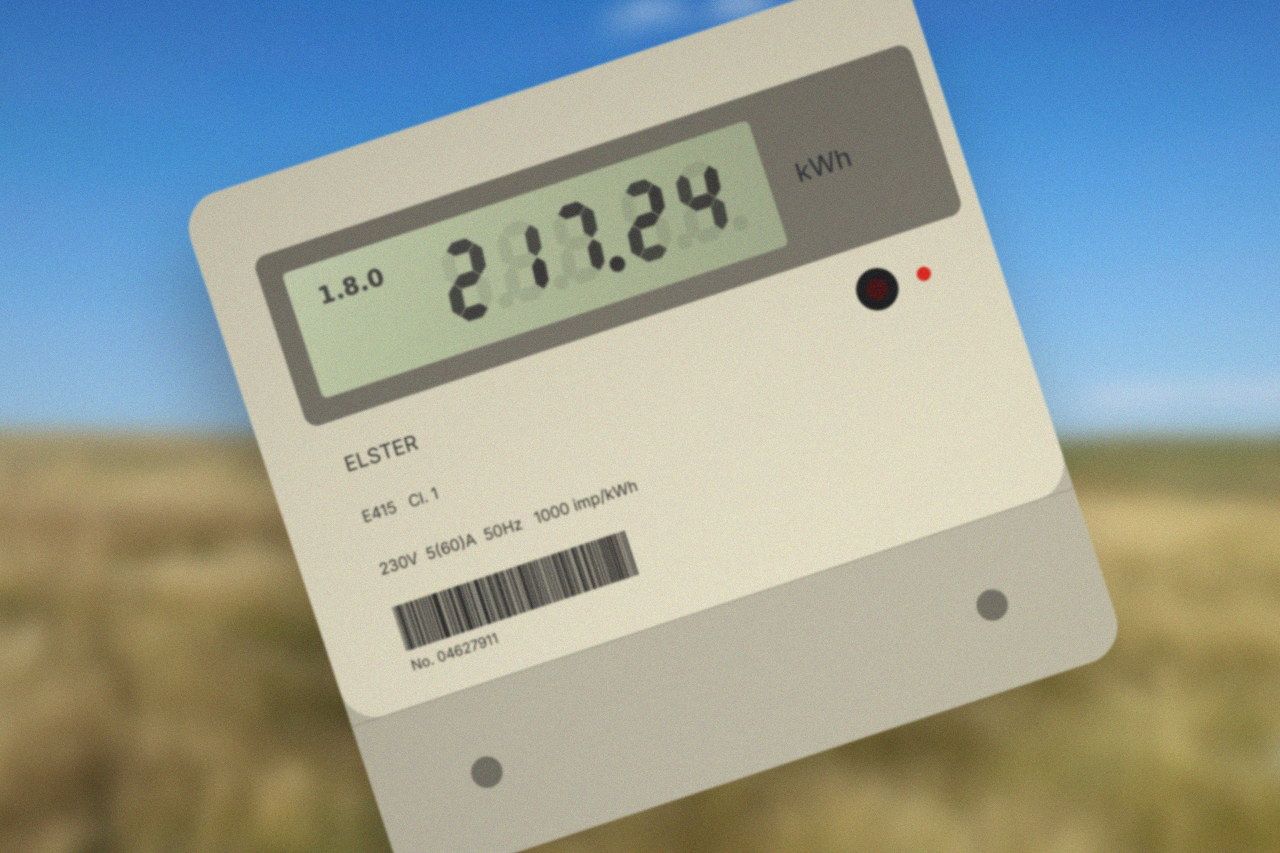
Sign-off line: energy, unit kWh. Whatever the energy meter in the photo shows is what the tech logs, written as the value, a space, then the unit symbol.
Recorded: 217.24 kWh
